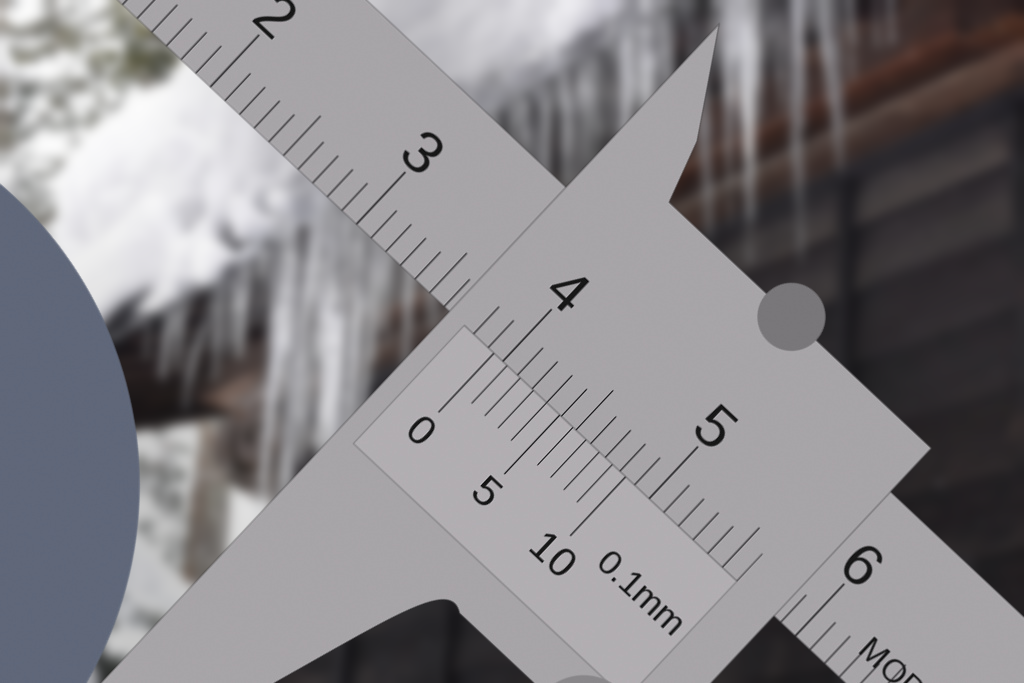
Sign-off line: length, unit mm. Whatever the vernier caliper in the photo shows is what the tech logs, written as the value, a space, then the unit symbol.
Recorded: 39.4 mm
